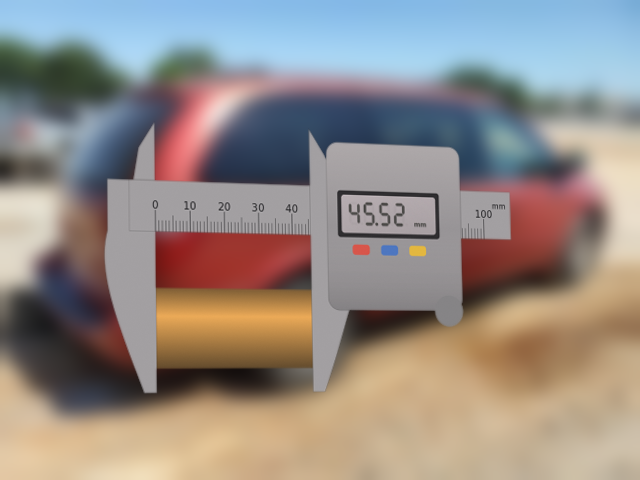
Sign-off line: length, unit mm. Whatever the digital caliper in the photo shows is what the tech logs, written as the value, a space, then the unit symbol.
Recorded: 45.52 mm
